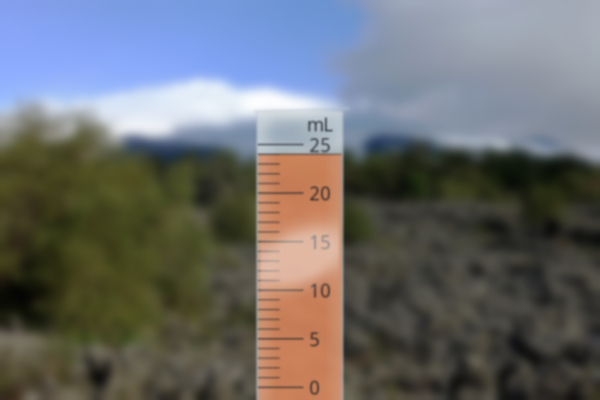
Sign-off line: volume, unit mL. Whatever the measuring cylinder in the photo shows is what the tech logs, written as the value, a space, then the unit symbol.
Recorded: 24 mL
